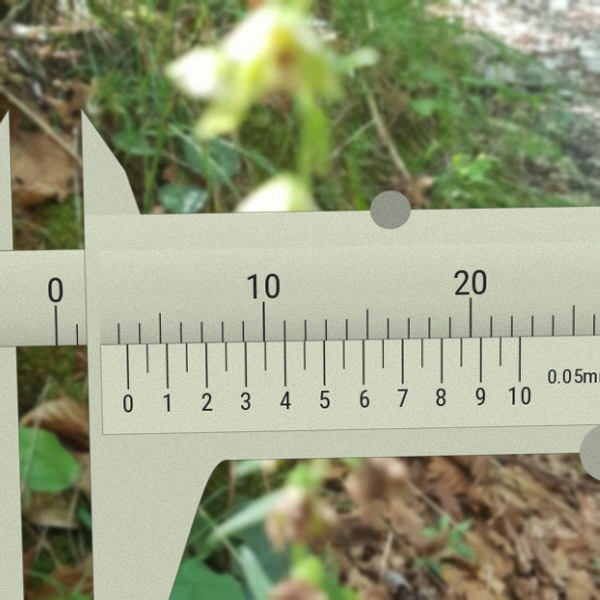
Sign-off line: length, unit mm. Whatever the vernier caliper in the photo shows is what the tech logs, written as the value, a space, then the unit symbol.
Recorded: 3.4 mm
